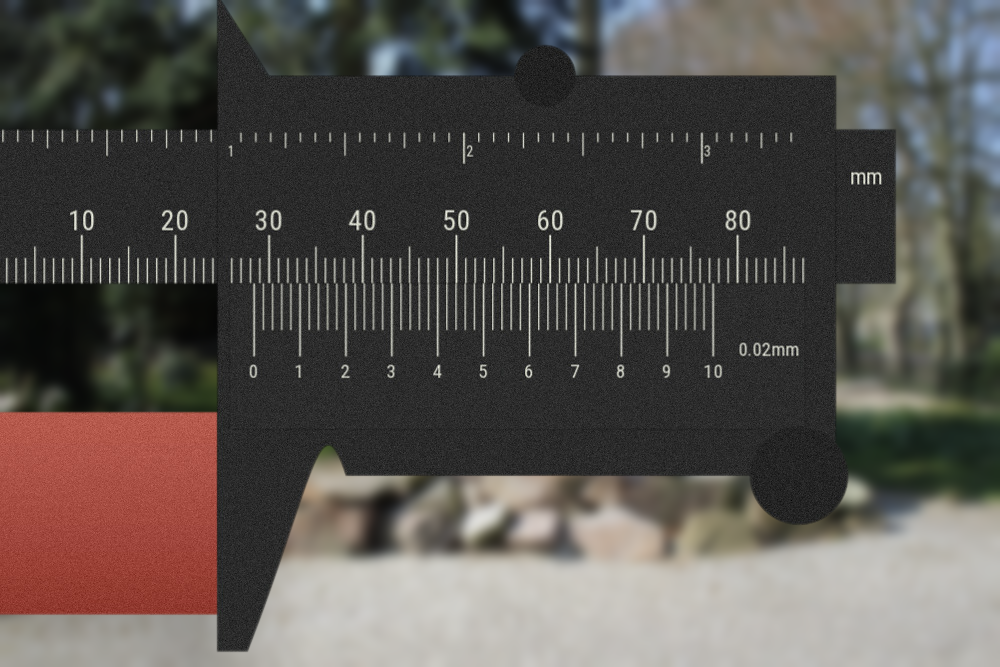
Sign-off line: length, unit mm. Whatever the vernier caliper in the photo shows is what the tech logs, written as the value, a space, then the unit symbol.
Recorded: 28.4 mm
